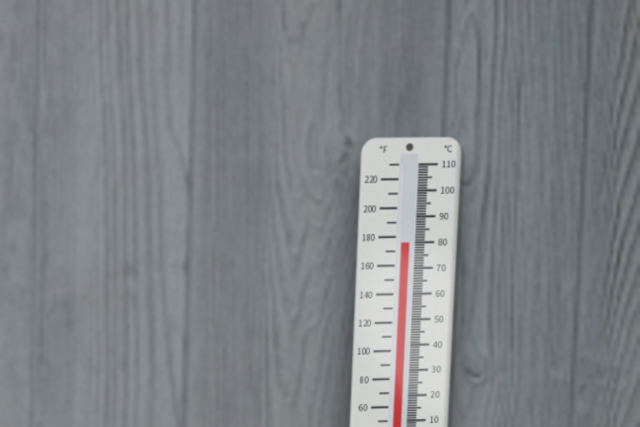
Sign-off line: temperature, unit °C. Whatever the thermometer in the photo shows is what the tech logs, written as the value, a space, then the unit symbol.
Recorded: 80 °C
